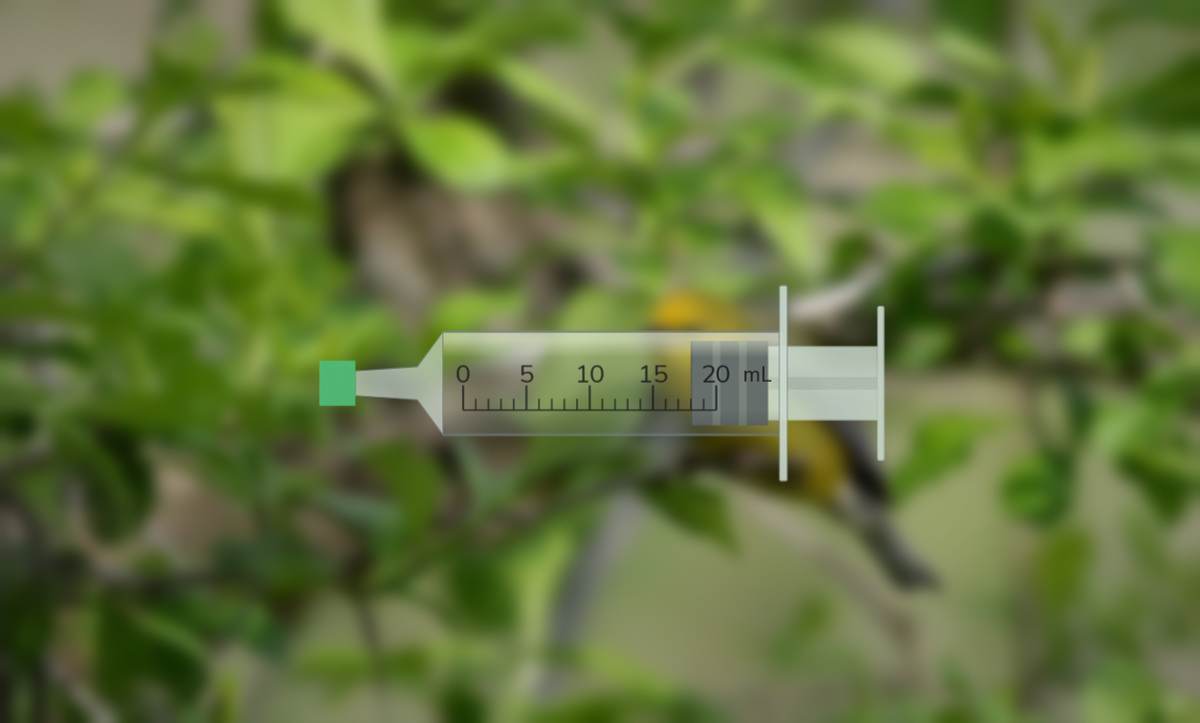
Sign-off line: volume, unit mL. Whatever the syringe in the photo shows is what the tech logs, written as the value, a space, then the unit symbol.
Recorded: 18 mL
